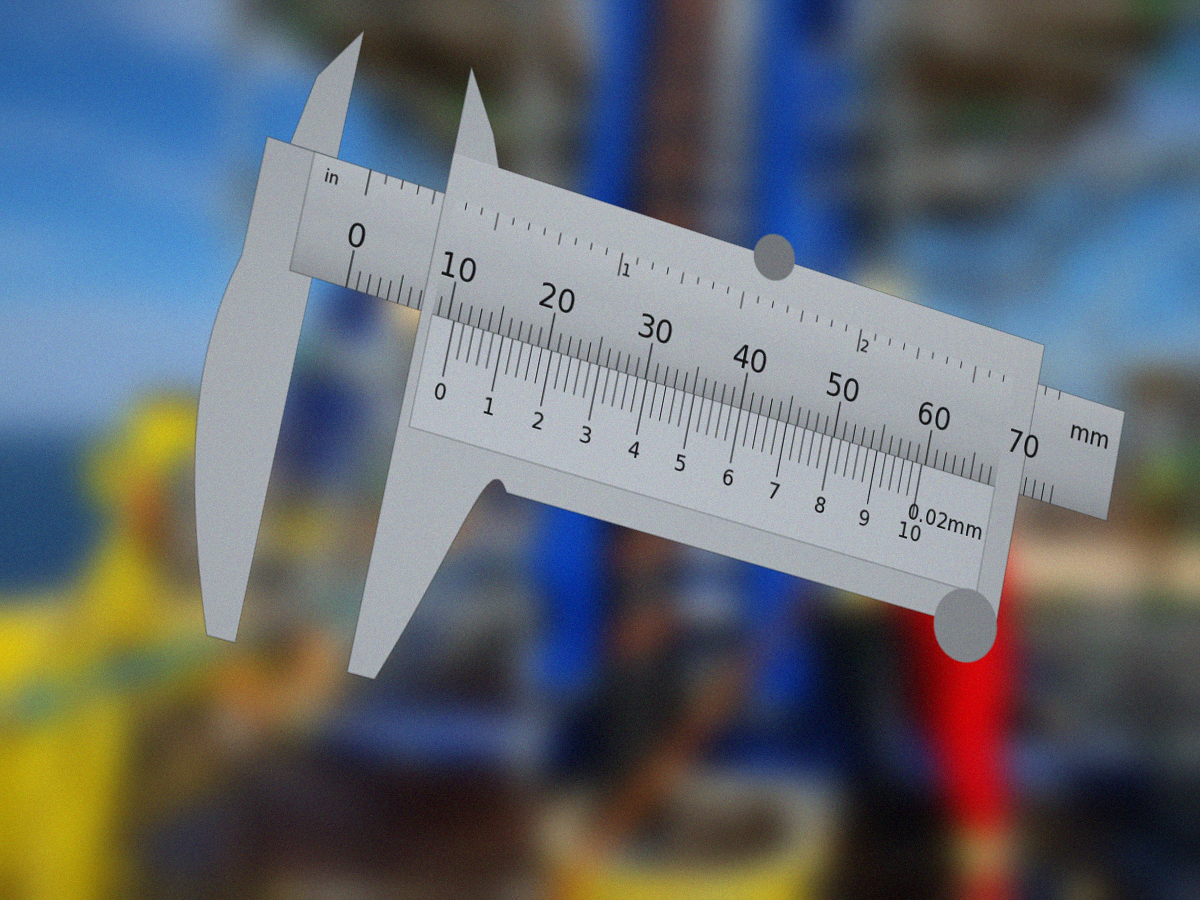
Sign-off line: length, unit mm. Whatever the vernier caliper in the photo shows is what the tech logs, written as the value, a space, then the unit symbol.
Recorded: 10.6 mm
